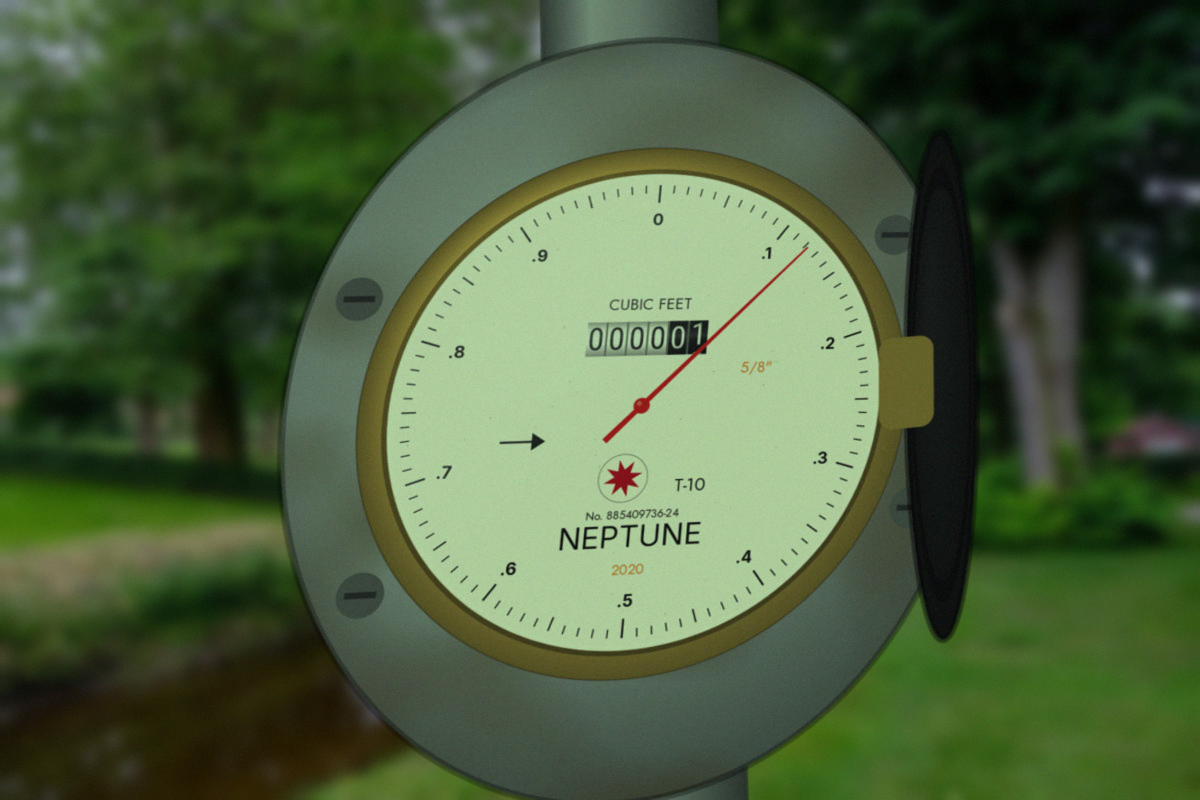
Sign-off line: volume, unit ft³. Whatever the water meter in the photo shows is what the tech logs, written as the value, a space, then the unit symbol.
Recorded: 1.12 ft³
